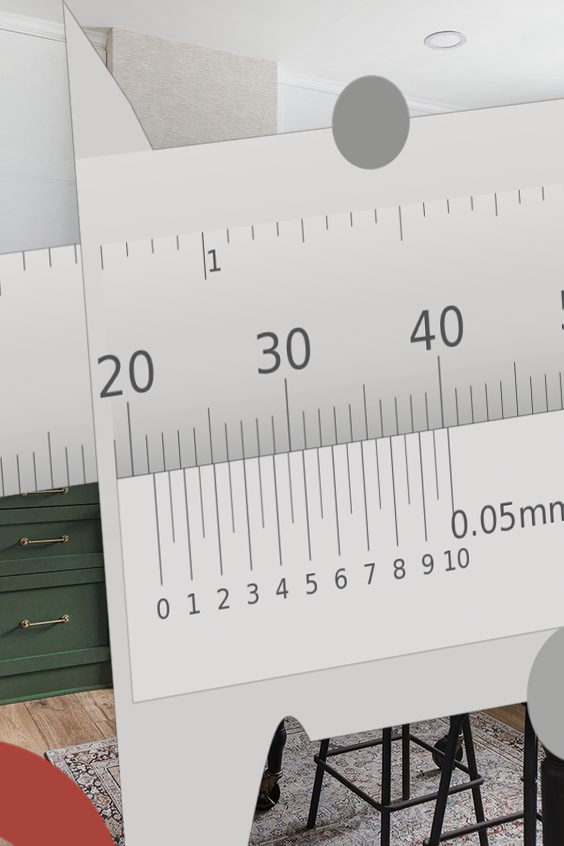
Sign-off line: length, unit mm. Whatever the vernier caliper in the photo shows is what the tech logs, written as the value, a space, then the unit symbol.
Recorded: 21.3 mm
